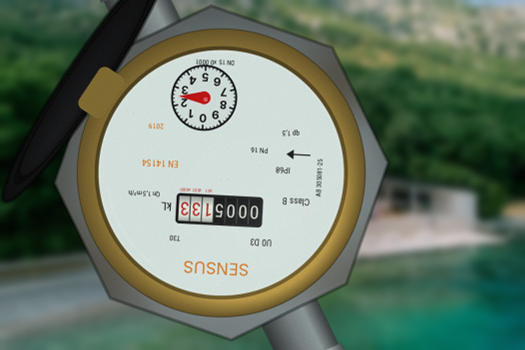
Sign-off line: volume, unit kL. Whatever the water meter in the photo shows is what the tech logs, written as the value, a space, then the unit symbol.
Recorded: 5.1332 kL
